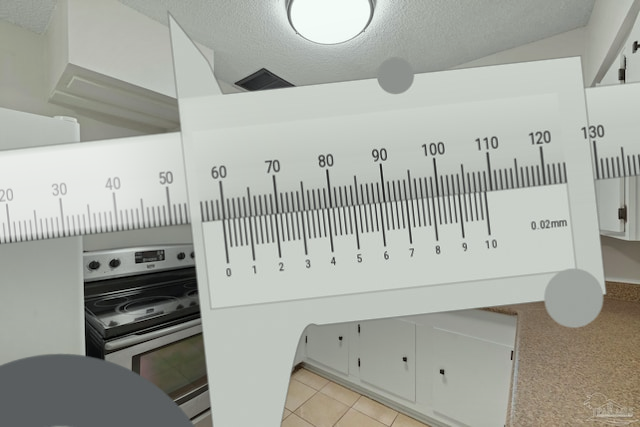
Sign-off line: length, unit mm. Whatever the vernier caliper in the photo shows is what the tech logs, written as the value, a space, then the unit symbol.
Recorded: 59.8 mm
